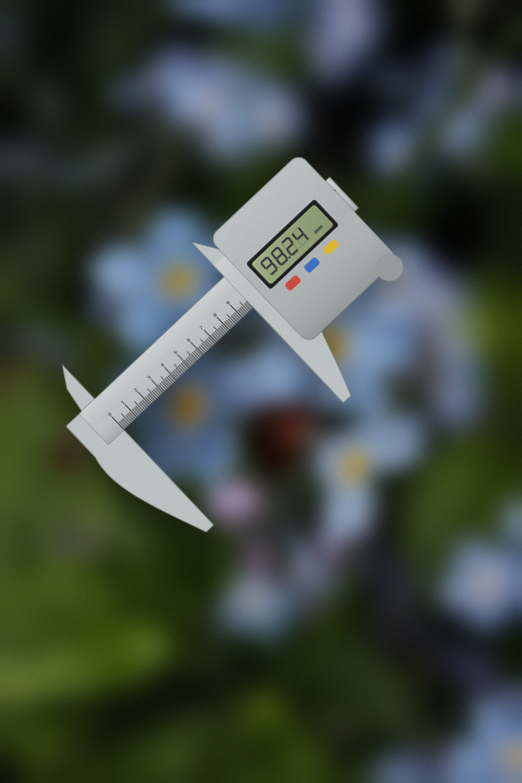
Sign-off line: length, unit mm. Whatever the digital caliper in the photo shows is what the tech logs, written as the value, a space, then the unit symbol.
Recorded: 98.24 mm
